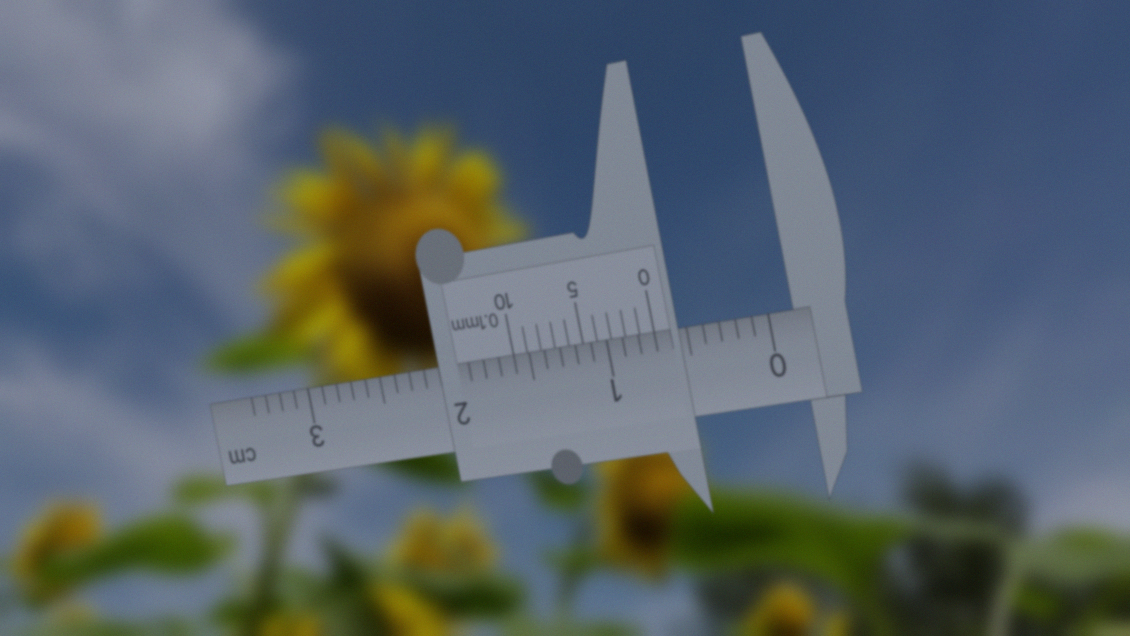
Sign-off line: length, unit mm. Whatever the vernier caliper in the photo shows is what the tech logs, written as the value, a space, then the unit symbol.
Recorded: 7.0 mm
